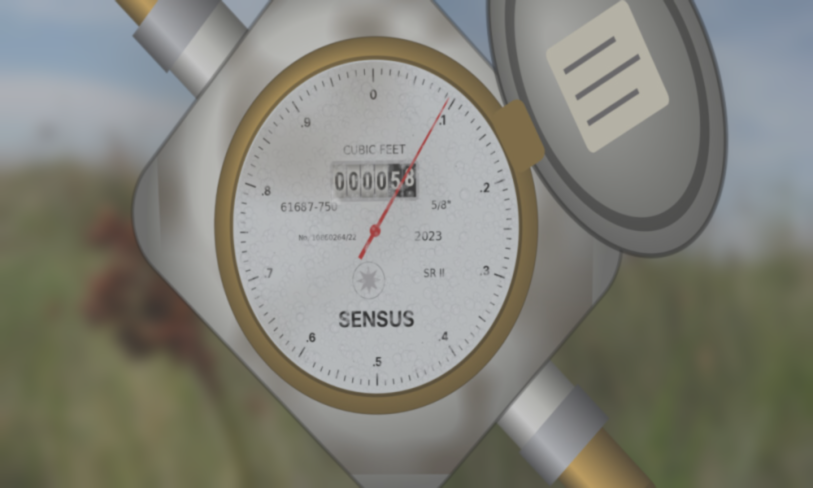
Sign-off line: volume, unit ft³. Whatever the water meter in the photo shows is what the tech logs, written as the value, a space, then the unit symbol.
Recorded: 58.09 ft³
